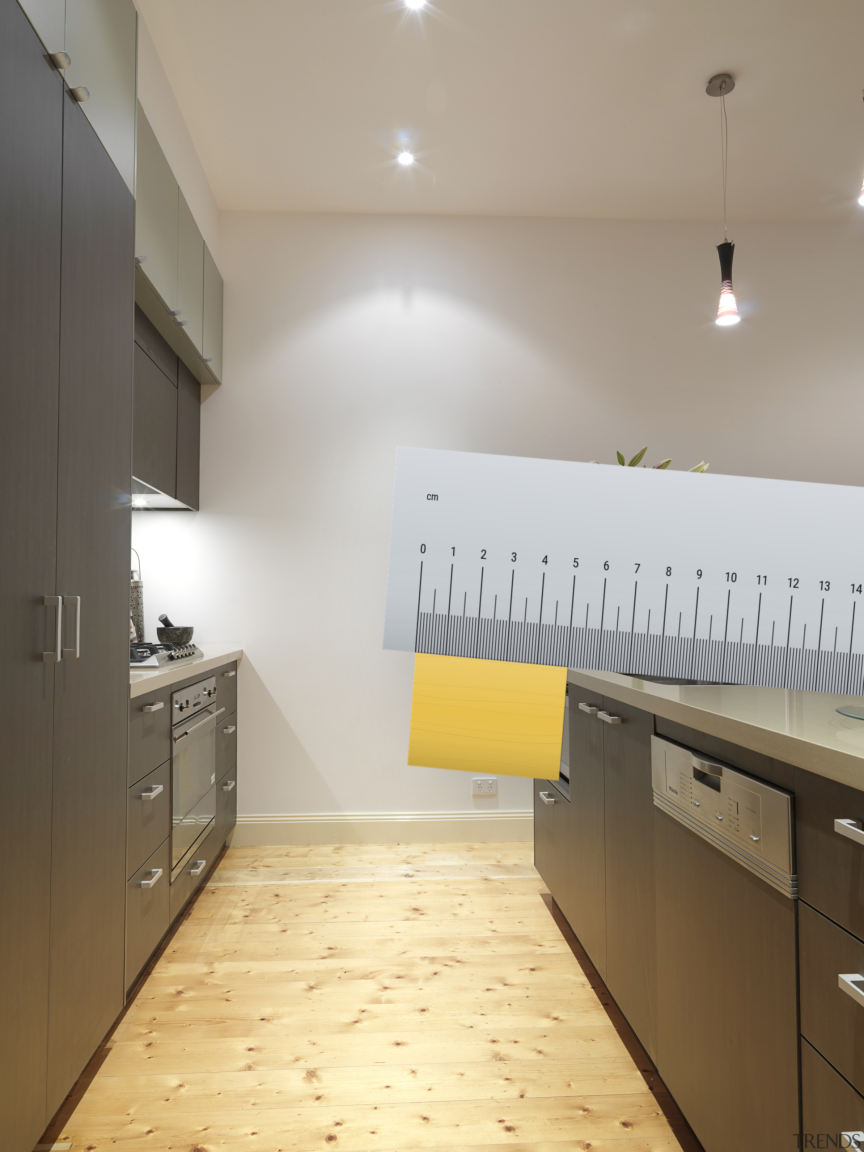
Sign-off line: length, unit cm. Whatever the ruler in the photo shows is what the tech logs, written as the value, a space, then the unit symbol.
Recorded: 5 cm
